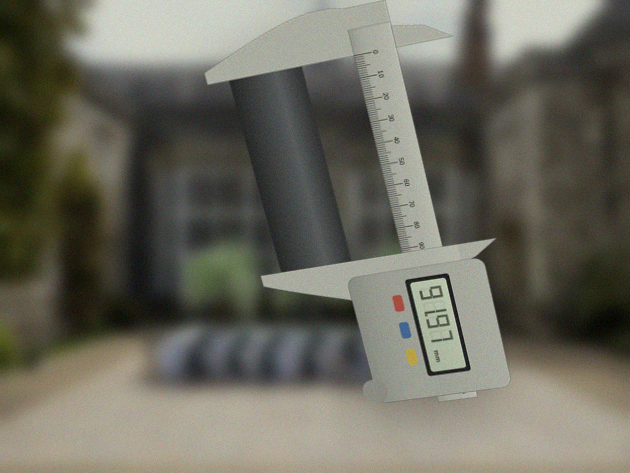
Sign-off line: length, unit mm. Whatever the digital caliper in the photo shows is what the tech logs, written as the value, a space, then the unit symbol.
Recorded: 91.97 mm
